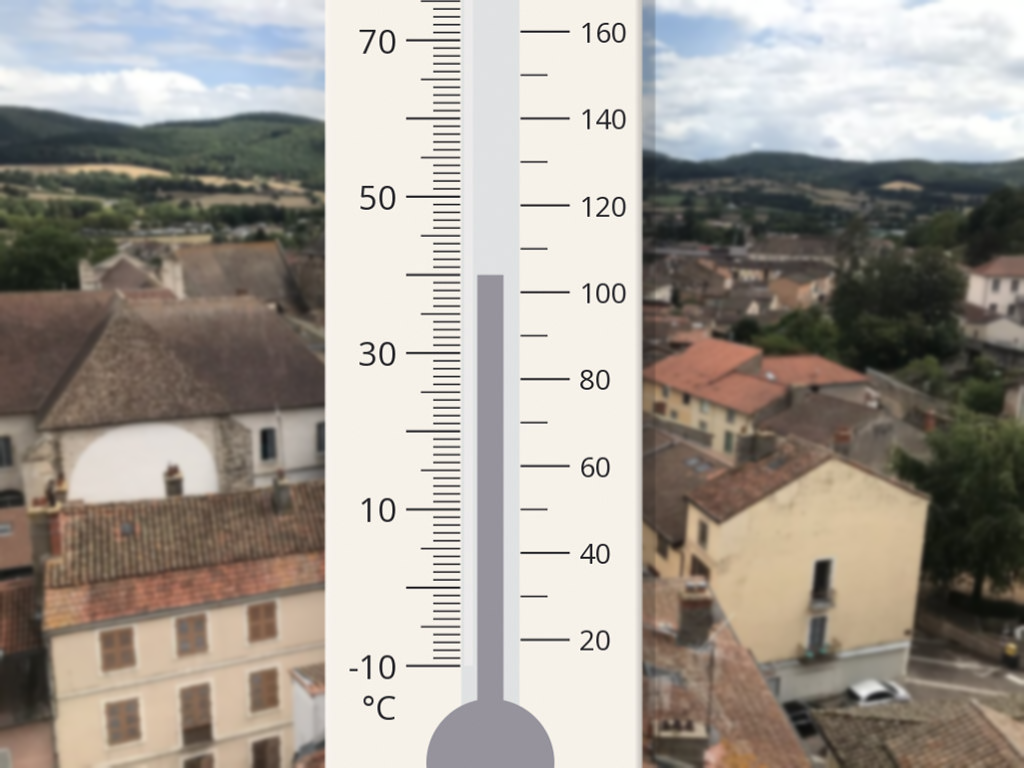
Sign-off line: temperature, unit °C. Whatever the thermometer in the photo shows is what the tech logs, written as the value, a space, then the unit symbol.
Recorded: 40 °C
